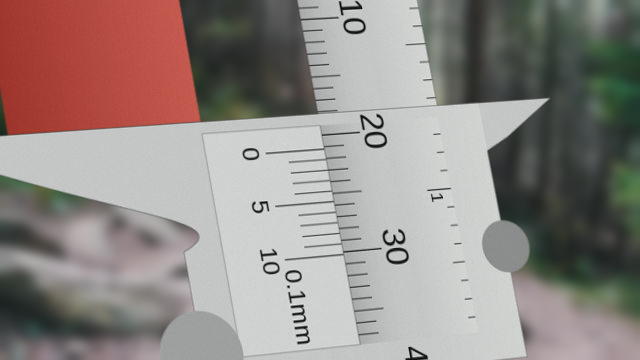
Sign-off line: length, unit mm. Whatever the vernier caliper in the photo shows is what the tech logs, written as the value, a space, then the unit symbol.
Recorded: 21.2 mm
